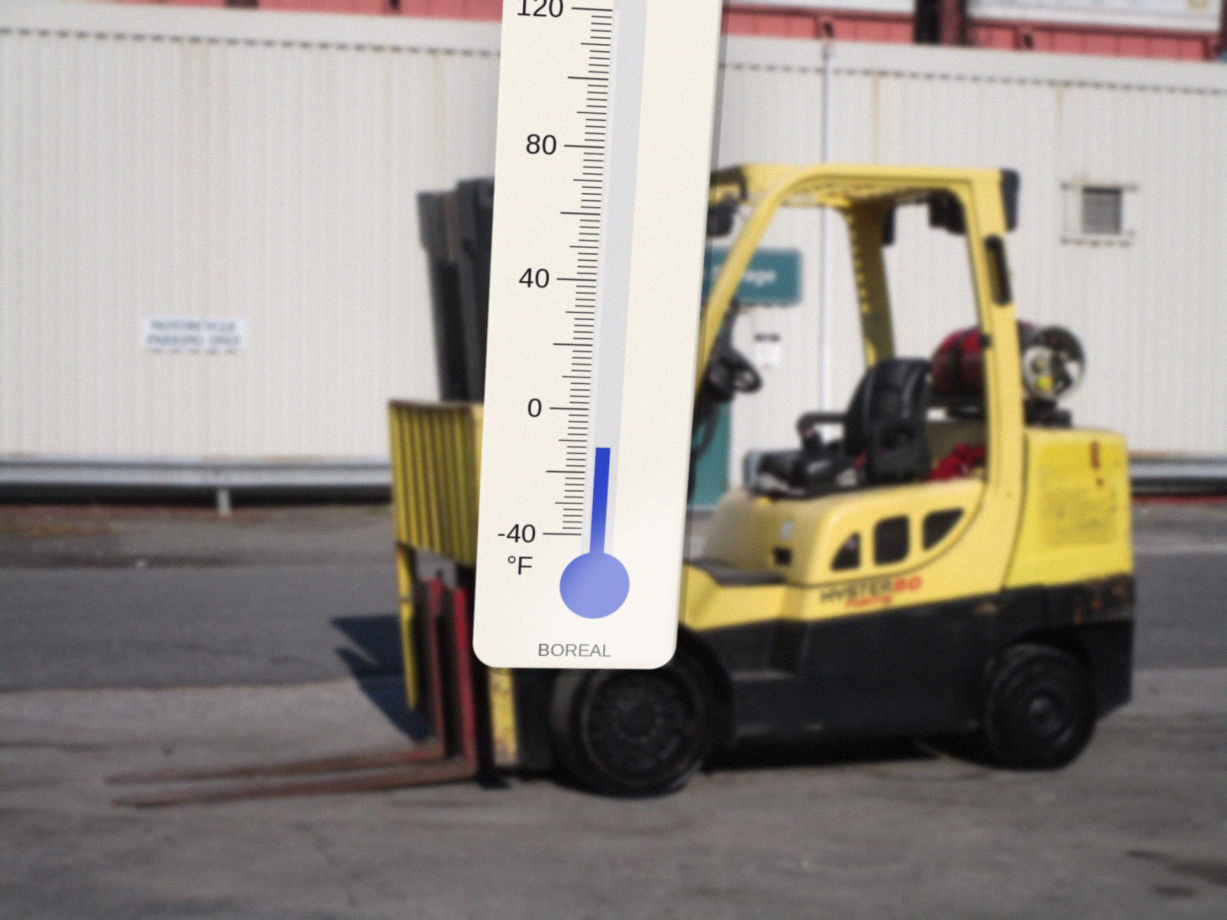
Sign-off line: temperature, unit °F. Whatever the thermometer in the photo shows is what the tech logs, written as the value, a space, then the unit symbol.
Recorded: -12 °F
